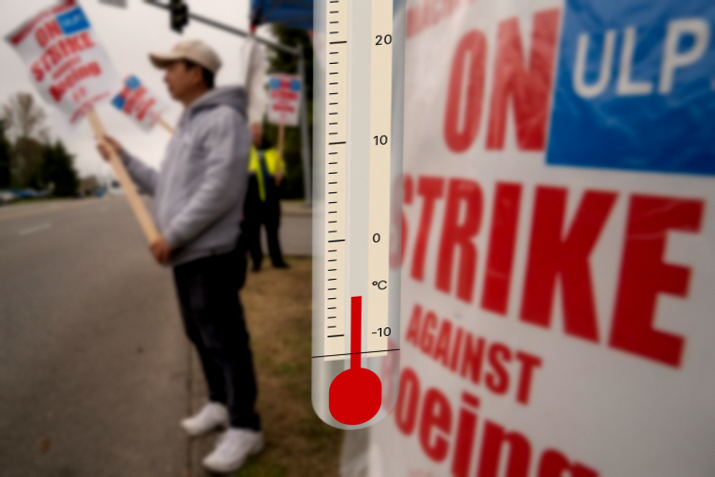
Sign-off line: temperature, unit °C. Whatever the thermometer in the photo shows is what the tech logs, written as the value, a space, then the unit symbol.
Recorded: -6 °C
